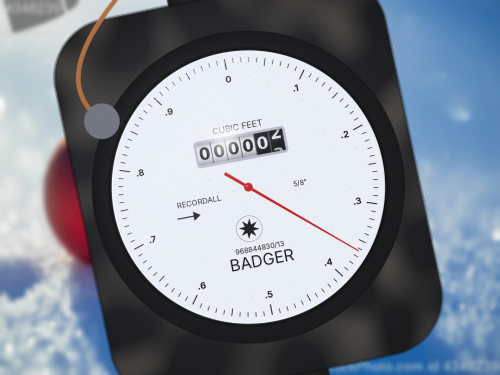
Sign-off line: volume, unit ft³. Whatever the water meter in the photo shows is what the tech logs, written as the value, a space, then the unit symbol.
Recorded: 2.36 ft³
